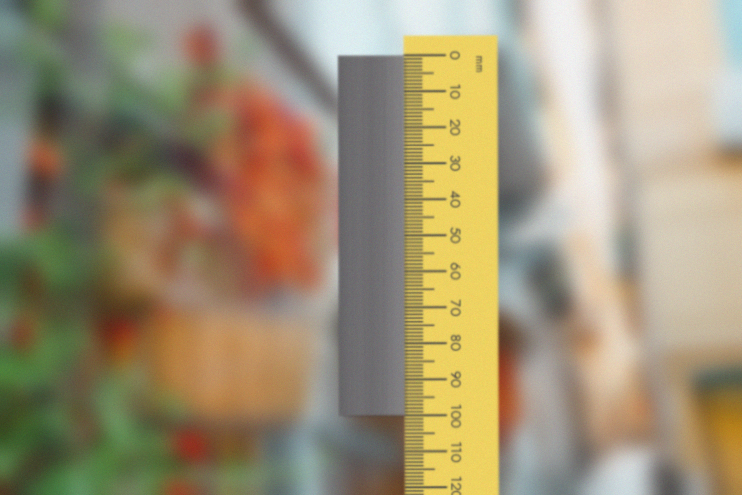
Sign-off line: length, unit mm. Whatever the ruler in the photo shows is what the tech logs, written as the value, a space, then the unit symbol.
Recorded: 100 mm
